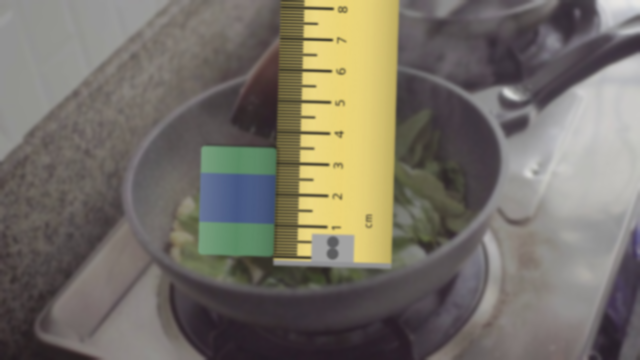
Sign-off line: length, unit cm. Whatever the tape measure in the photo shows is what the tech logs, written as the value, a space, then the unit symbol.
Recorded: 3.5 cm
